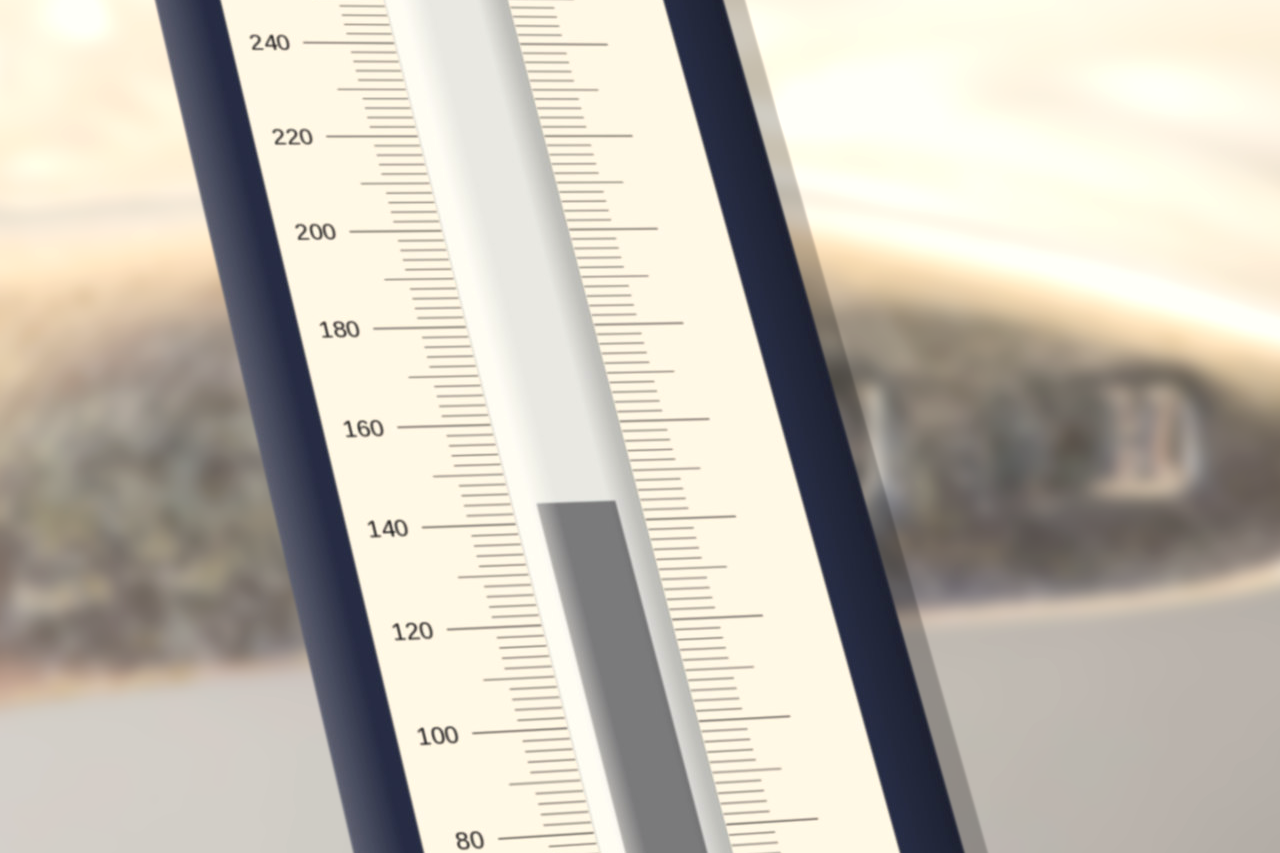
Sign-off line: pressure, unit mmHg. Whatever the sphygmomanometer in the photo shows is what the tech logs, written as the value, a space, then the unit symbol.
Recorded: 144 mmHg
